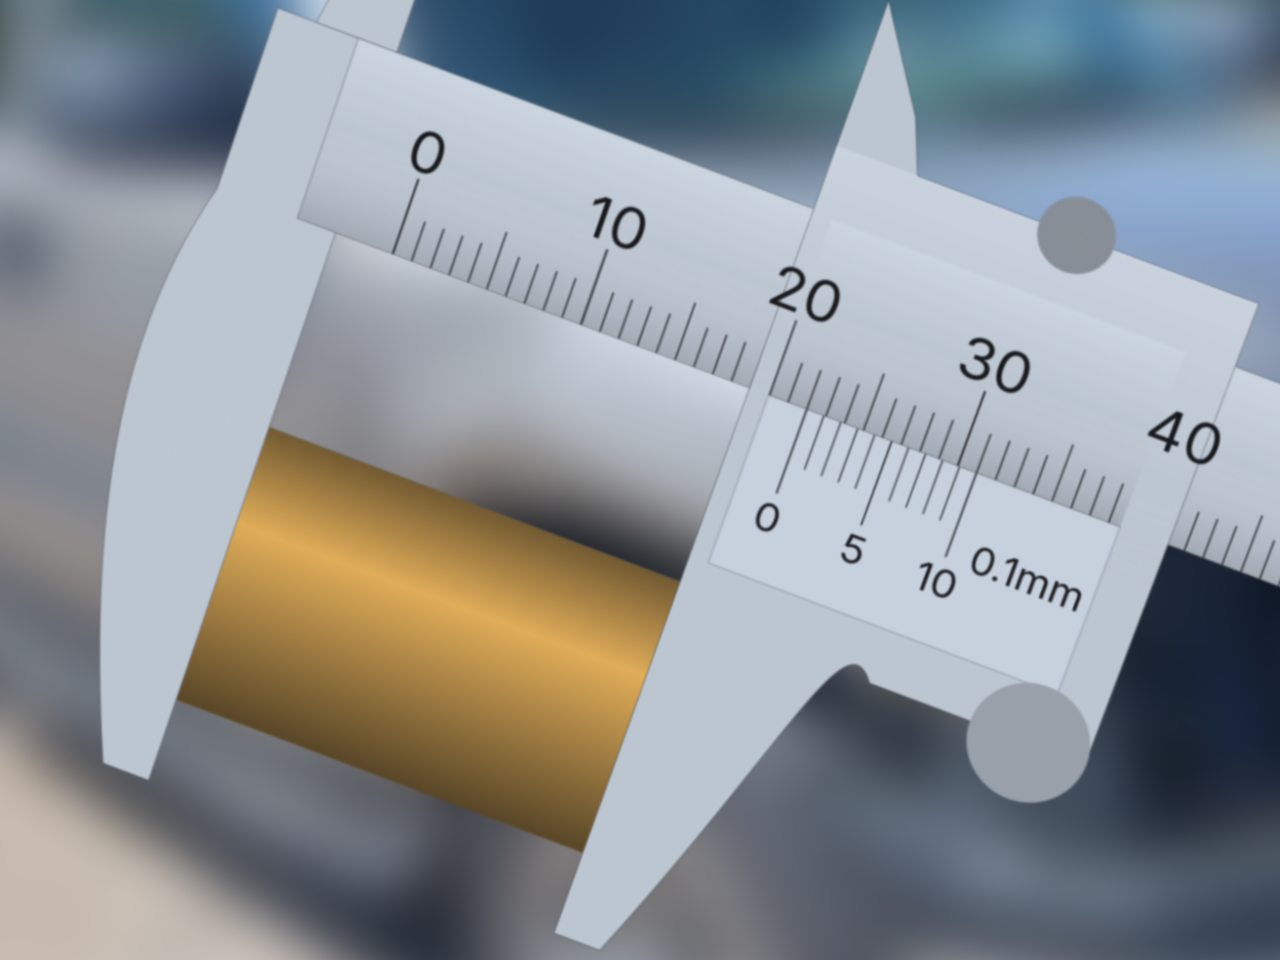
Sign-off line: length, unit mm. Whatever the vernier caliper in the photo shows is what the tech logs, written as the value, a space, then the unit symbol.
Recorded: 22.0 mm
